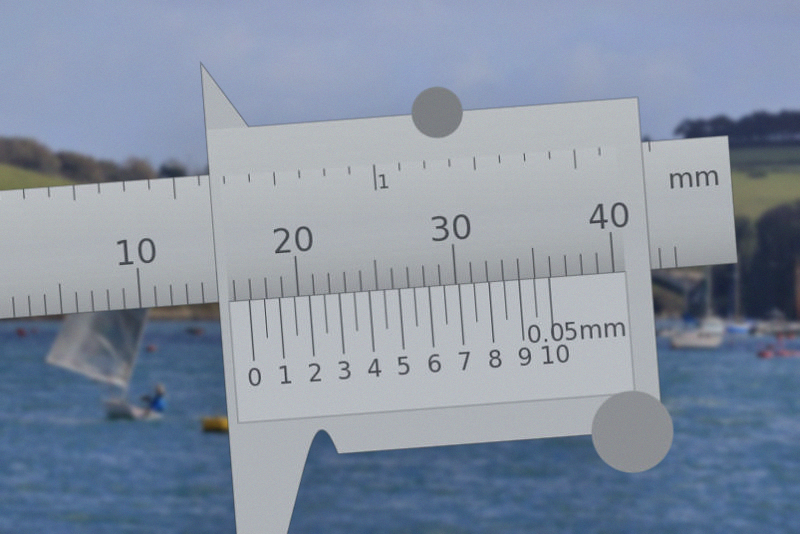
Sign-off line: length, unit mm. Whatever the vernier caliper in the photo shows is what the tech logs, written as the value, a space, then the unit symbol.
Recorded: 16.9 mm
